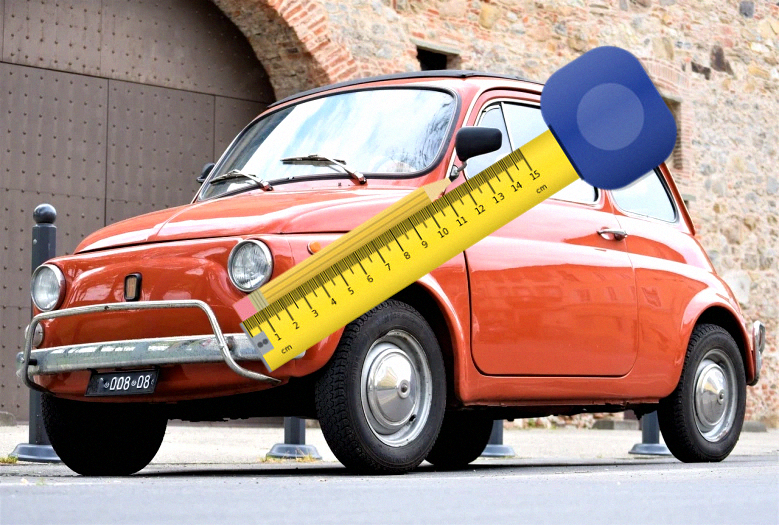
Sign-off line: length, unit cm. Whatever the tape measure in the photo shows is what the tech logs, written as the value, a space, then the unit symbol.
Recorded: 12 cm
